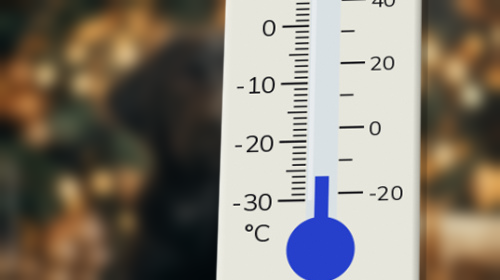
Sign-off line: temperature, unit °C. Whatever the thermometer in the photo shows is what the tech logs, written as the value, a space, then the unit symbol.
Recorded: -26 °C
